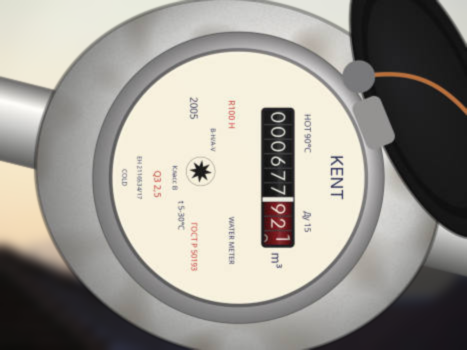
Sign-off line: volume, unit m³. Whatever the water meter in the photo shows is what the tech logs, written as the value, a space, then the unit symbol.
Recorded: 677.921 m³
